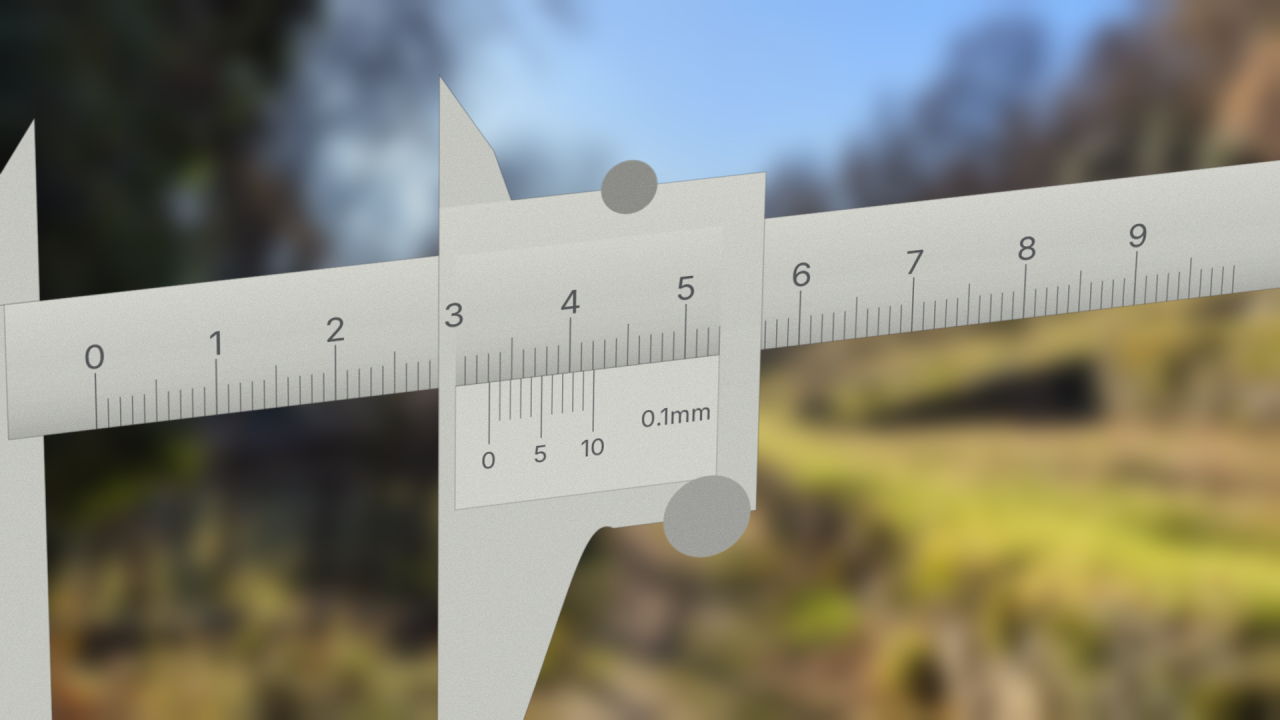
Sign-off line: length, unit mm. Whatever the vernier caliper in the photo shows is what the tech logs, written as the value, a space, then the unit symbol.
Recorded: 33.1 mm
